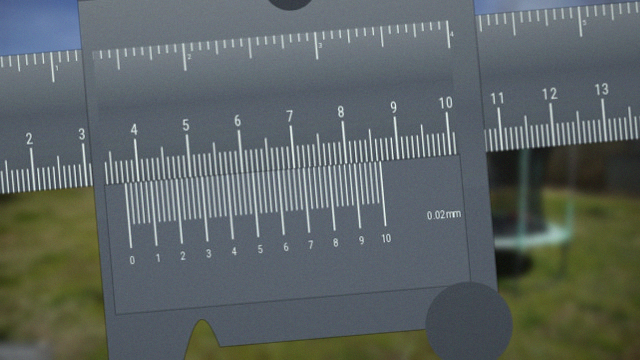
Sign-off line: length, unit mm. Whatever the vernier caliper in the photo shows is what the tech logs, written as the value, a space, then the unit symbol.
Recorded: 37.5 mm
